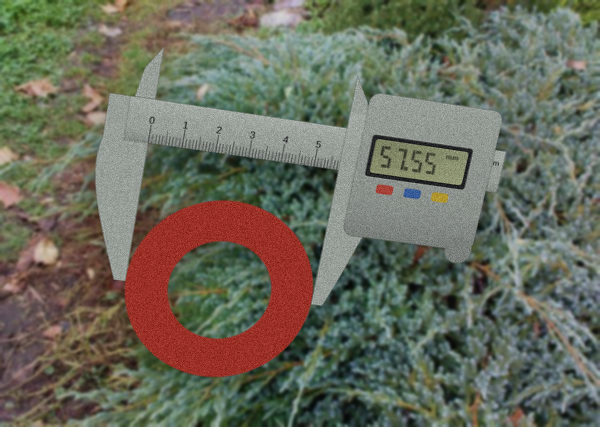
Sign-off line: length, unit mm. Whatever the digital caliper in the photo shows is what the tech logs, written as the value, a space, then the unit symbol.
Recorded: 57.55 mm
